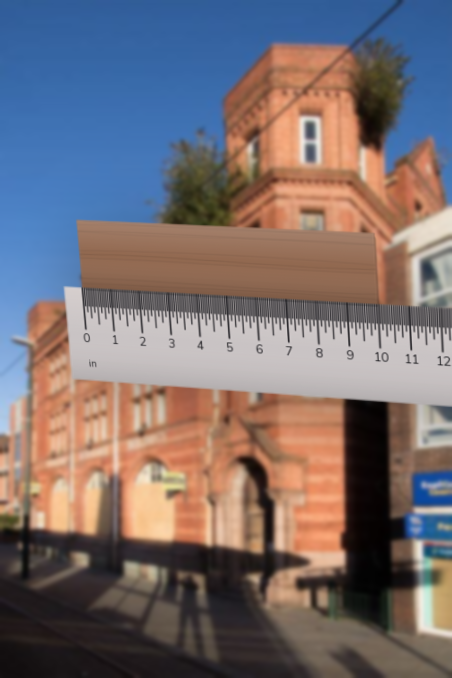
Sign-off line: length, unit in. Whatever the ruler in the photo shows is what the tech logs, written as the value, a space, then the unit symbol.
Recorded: 10 in
